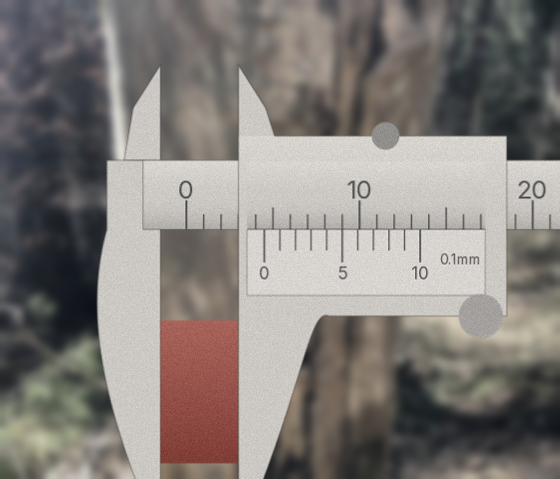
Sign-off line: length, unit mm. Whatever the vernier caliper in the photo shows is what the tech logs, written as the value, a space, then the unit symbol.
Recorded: 4.5 mm
